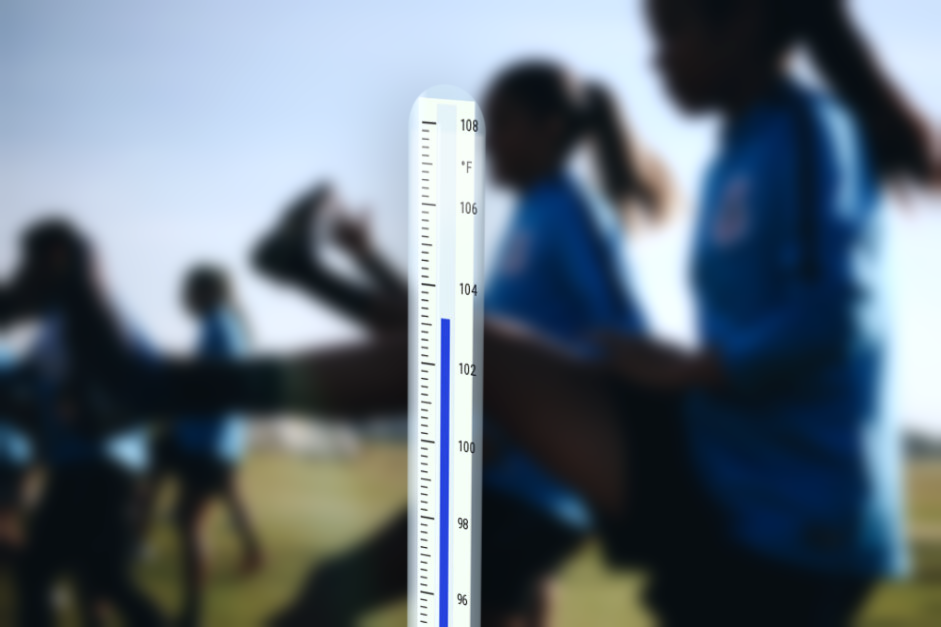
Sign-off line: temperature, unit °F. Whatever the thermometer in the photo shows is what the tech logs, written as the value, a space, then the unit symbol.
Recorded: 103.2 °F
